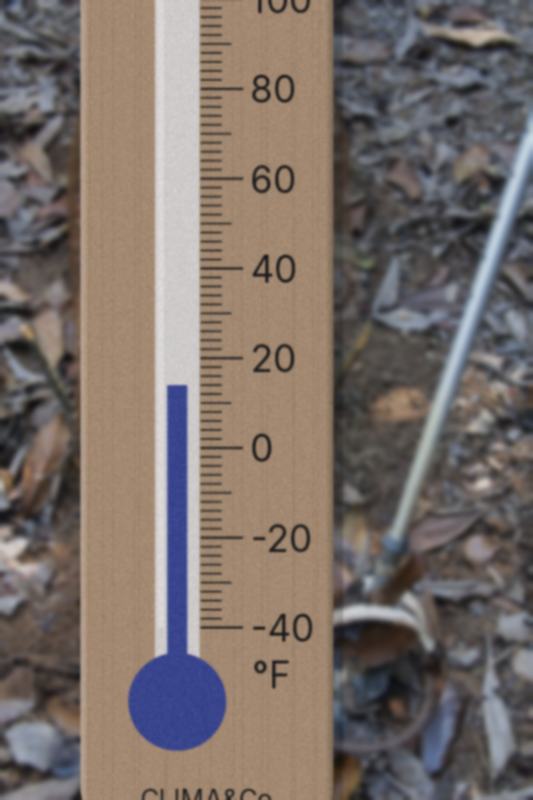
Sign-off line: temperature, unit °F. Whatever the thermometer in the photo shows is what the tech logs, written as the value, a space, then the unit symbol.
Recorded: 14 °F
